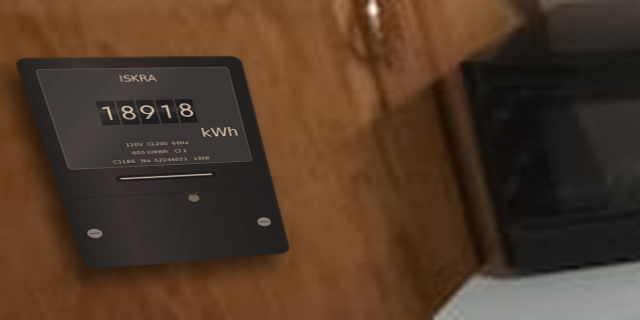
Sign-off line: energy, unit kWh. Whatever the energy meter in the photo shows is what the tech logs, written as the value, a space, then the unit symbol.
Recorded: 18918 kWh
